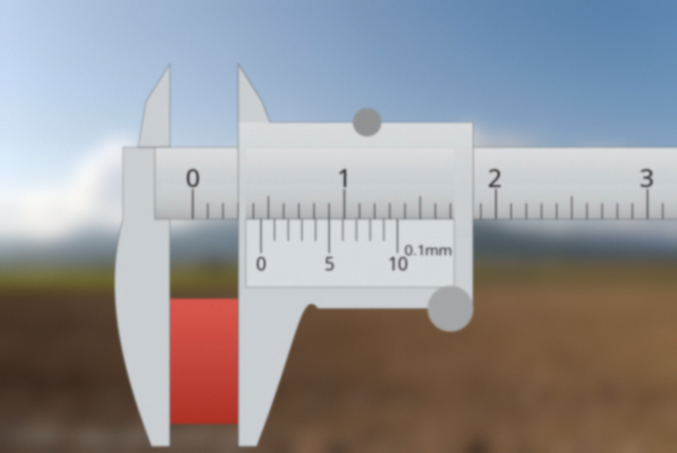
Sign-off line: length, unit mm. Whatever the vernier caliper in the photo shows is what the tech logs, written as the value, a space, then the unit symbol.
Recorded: 4.5 mm
